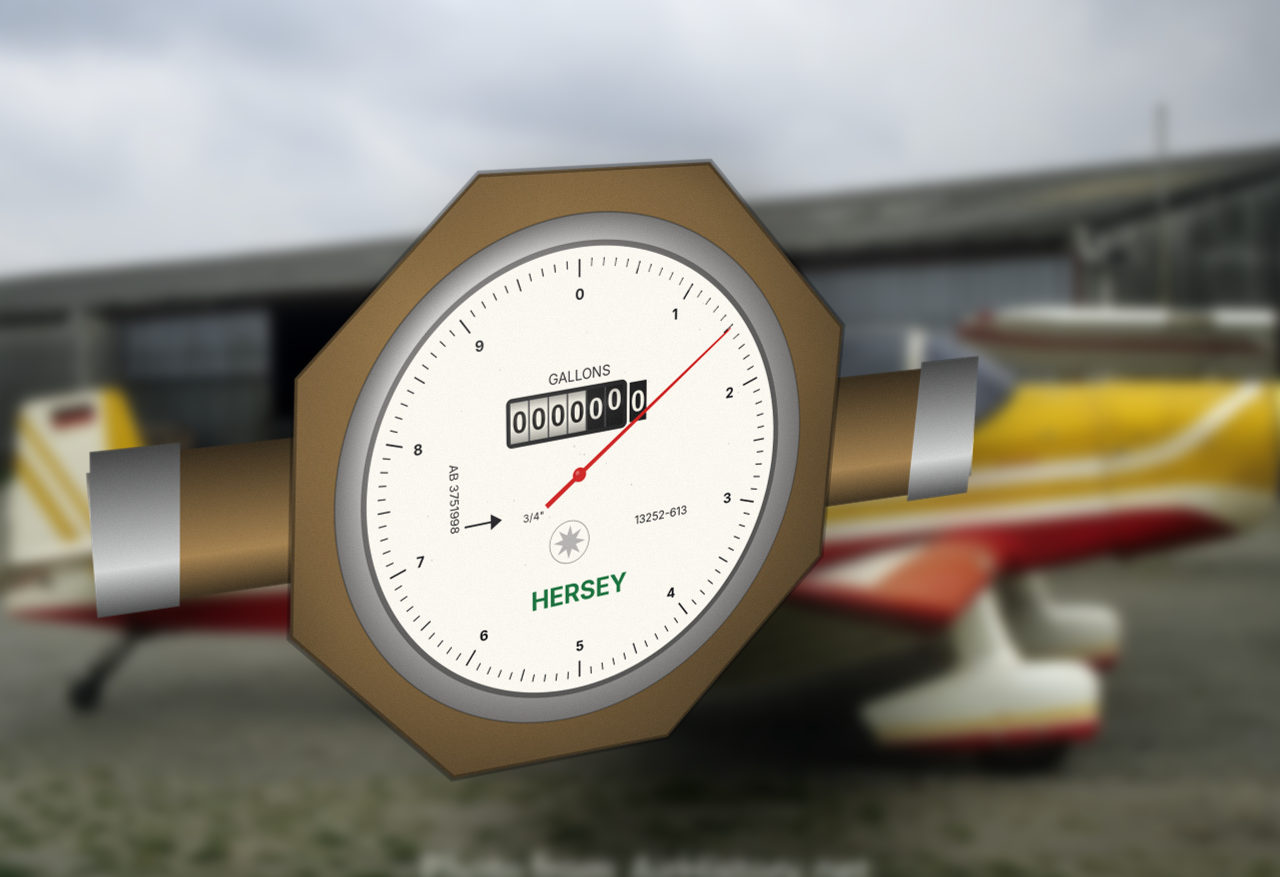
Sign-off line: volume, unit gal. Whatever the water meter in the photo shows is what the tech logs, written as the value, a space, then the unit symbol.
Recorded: 1.5 gal
